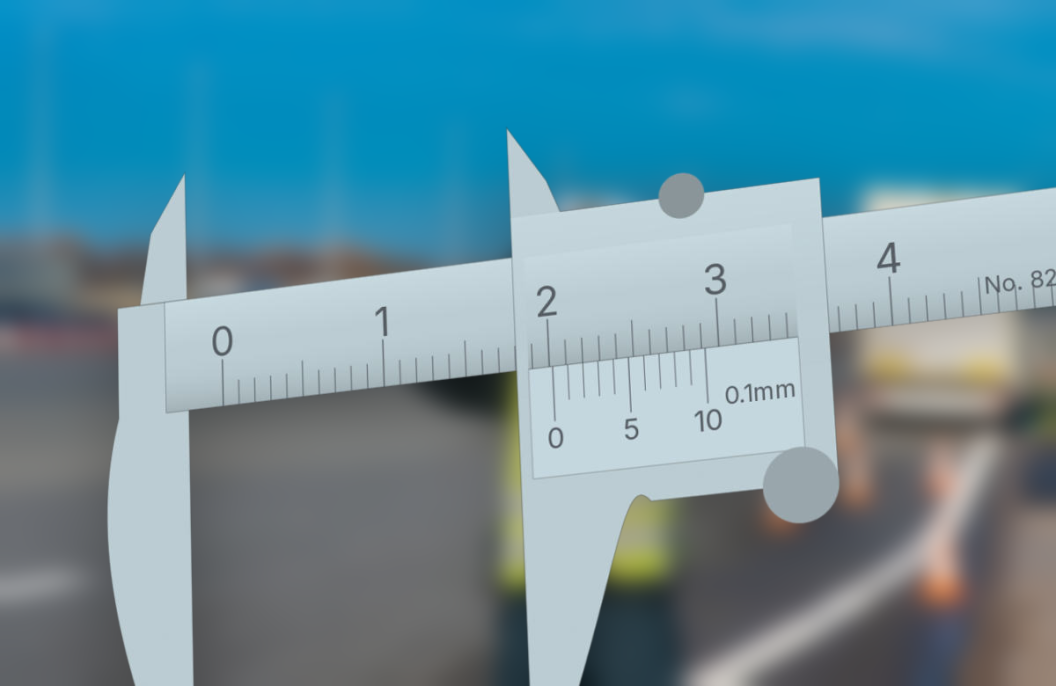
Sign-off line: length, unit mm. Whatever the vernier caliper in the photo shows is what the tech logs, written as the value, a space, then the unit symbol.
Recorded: 20.2 mm
